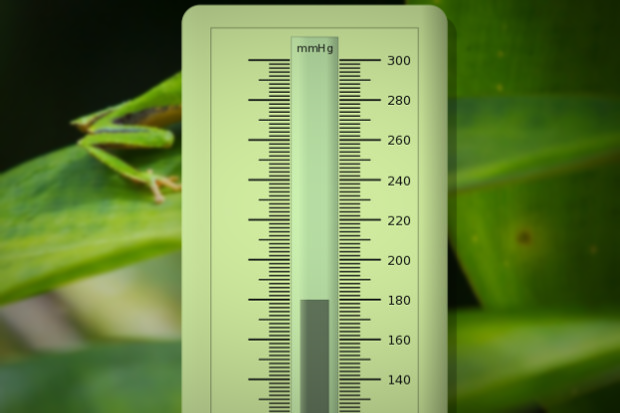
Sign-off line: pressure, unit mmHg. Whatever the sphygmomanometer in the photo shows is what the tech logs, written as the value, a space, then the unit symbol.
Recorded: 180 mmHg
